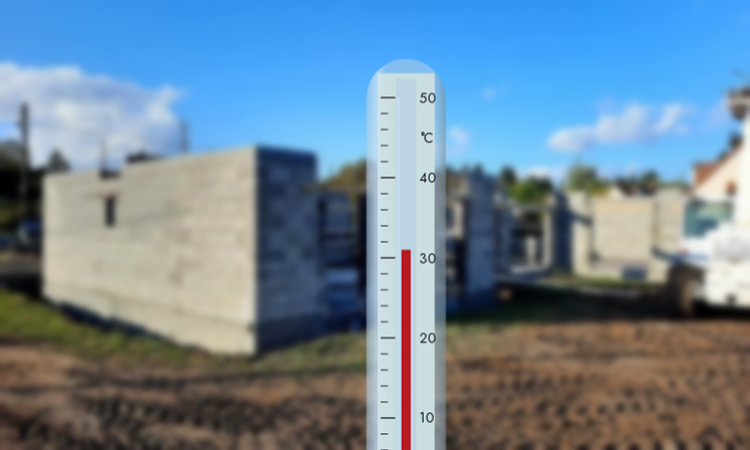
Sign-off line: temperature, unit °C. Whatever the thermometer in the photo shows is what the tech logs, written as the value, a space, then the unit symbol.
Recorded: 31 °C
